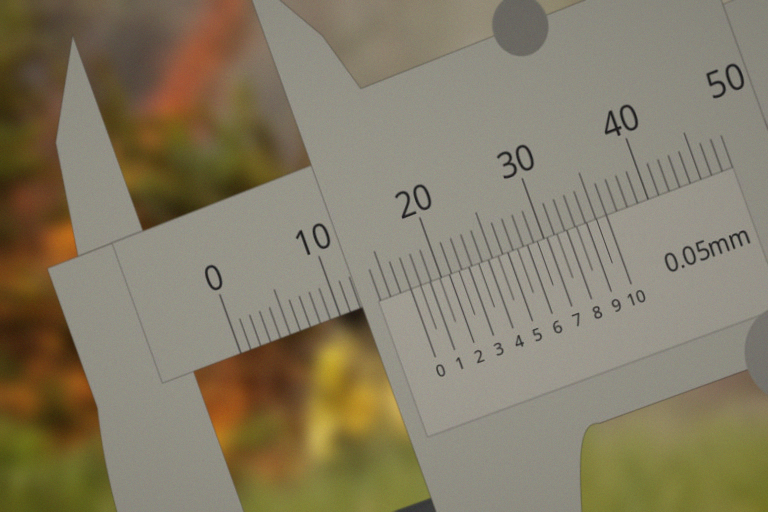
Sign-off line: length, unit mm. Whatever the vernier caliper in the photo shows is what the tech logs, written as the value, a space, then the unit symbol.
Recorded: 17.0 mm
